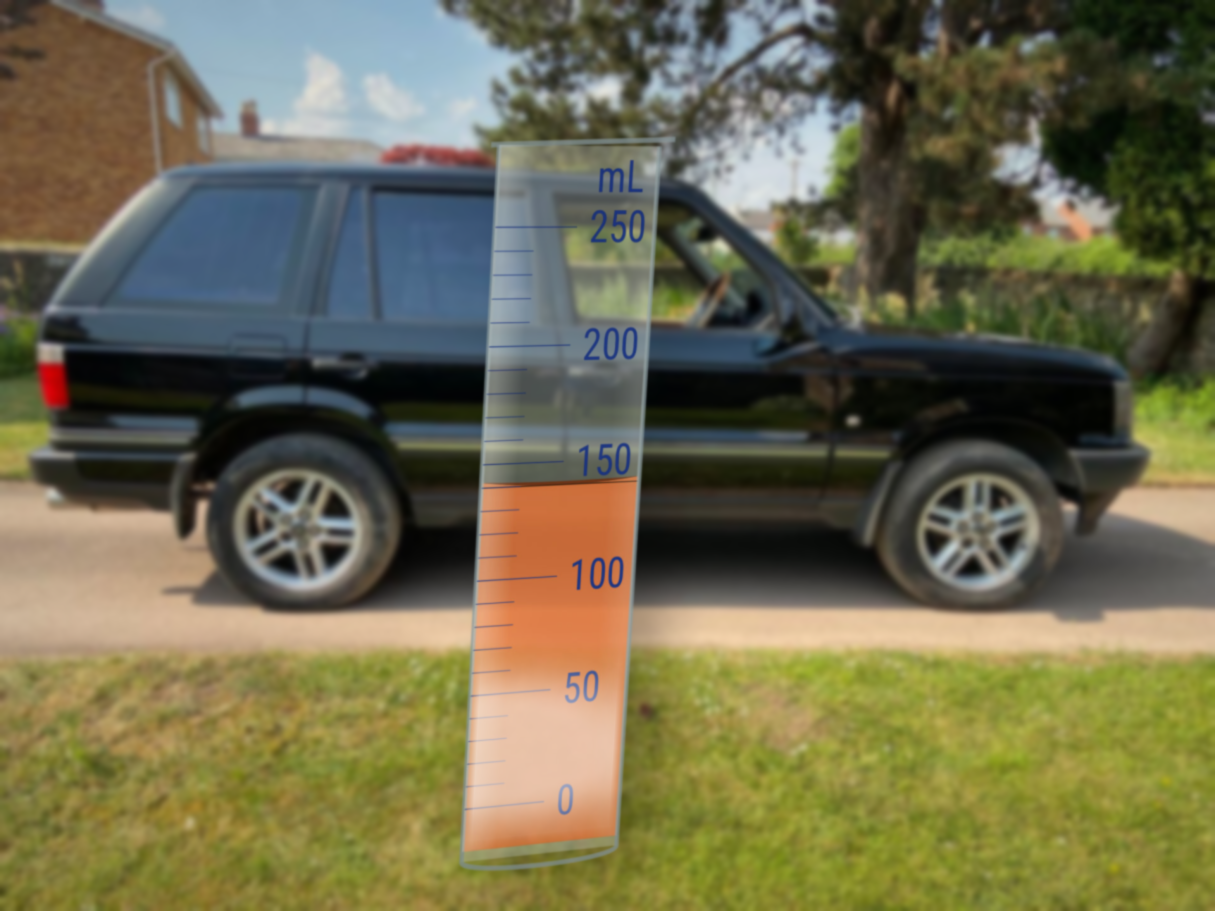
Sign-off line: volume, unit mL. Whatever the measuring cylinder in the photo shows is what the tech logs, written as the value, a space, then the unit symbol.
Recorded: 140 mL
